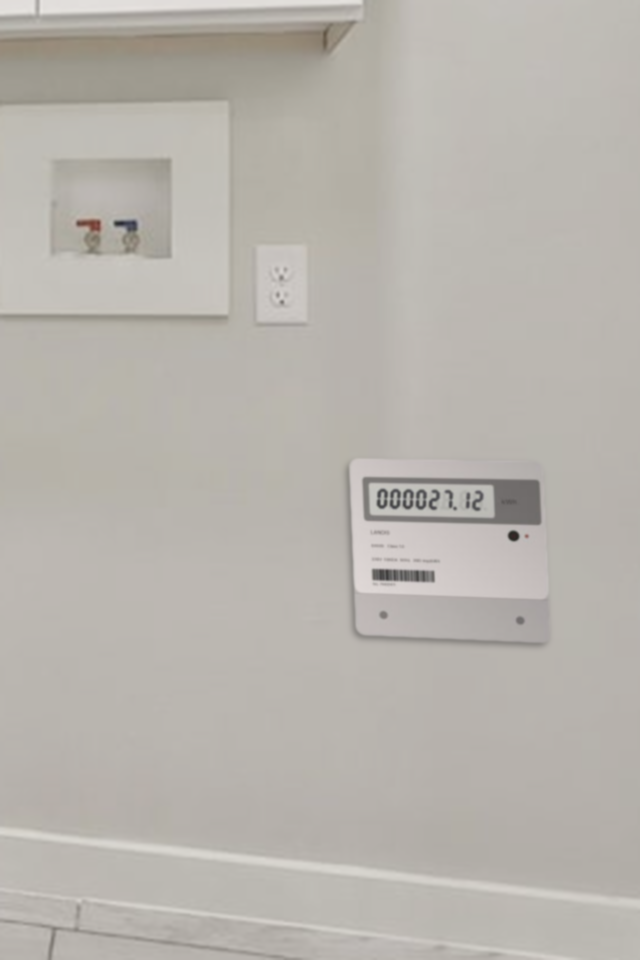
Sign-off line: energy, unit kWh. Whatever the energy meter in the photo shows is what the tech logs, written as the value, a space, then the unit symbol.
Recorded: 27.12 kWh
